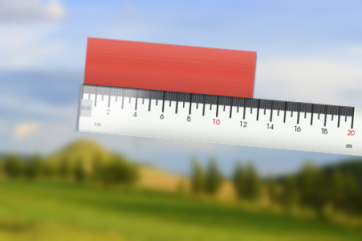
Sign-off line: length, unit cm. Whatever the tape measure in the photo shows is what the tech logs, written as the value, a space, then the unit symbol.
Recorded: 12.5 cm
